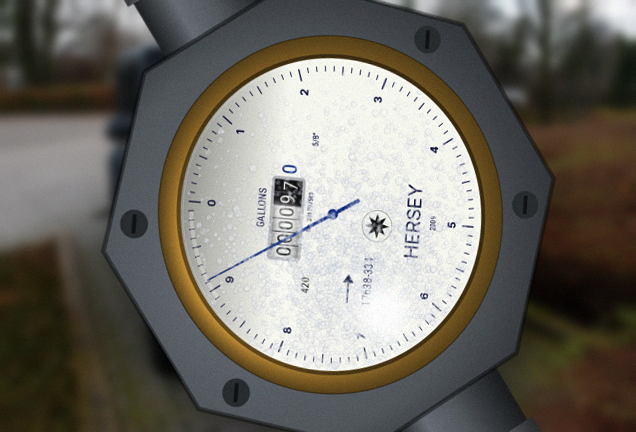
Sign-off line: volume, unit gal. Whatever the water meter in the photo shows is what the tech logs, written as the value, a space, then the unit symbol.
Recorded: 969.1 gal
